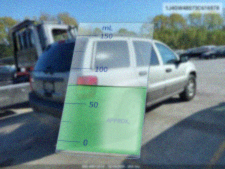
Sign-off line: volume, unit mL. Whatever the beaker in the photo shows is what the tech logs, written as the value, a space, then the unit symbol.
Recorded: 75 mL
